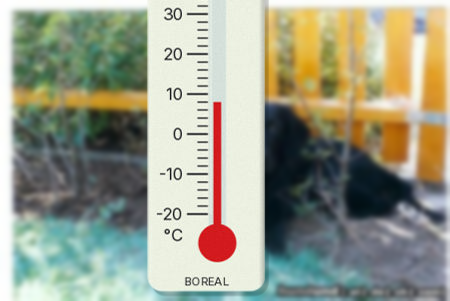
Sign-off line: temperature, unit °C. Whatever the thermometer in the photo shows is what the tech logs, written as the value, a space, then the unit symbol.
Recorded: 8 °C
